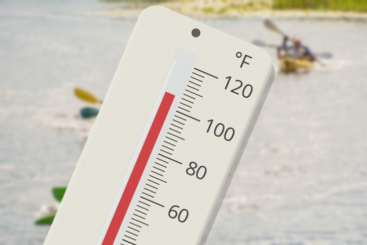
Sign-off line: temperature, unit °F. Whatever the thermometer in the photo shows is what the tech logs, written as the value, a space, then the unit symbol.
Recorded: 106 °F
